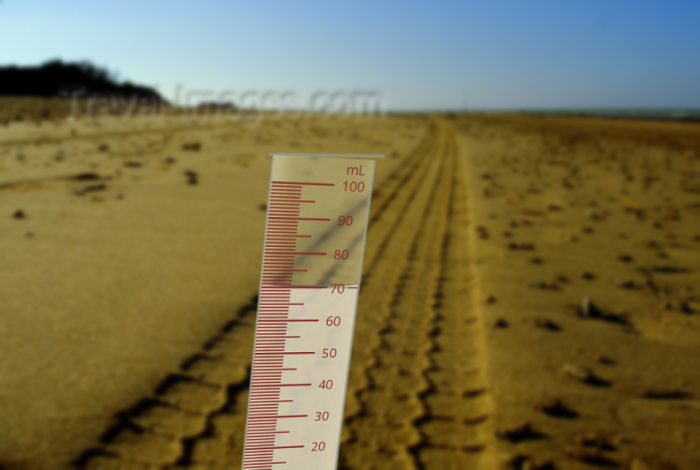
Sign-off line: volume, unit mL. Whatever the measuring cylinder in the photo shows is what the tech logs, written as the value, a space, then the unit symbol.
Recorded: 70 mL
